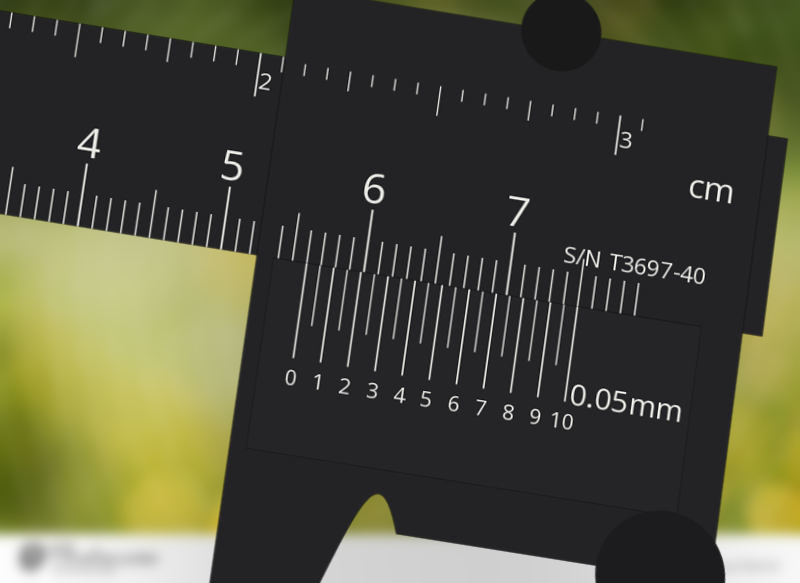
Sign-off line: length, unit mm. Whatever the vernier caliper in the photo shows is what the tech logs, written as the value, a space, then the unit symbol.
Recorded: 56.0 mm
